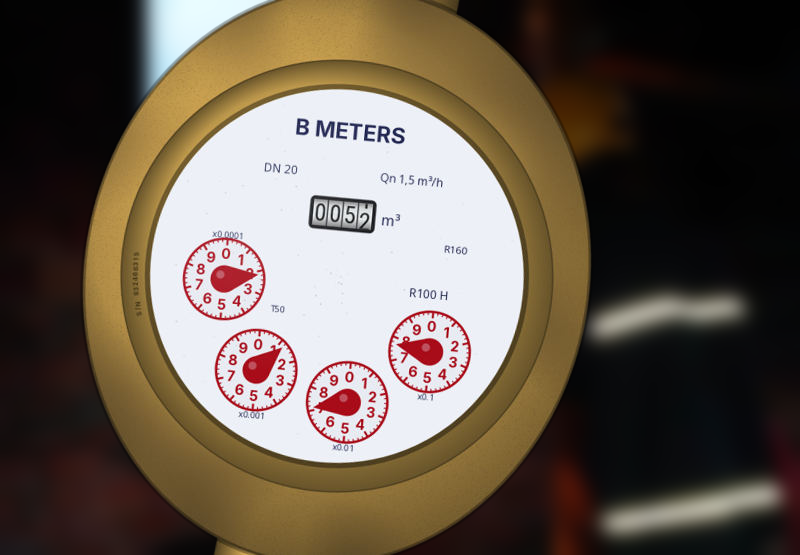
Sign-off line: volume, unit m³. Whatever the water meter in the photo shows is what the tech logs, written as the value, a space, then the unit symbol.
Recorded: 51.7712 m³
